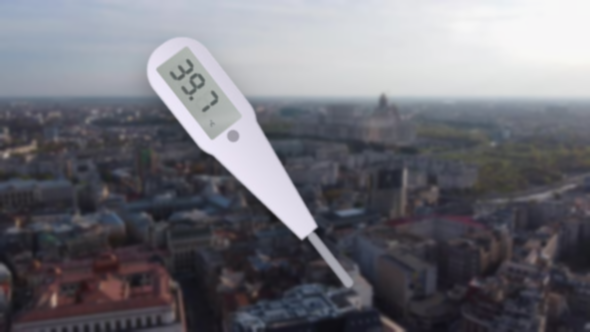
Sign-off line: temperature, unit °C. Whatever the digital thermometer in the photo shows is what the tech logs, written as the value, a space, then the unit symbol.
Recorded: 39.7 °C
